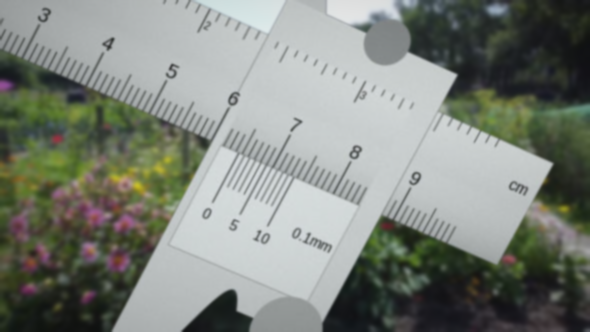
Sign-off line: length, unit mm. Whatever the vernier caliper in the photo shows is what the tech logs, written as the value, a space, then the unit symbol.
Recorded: 64.5 mm
